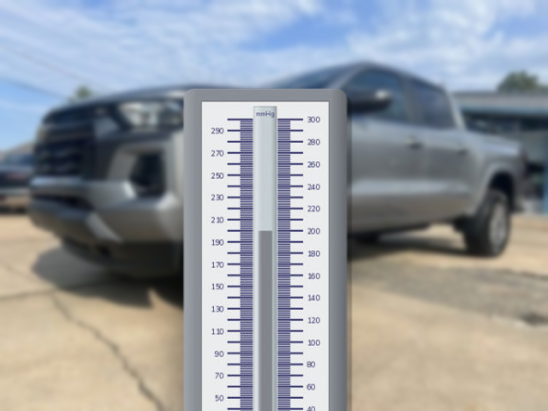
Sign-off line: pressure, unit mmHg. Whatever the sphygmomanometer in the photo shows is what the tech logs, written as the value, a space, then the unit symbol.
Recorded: 200 mmHg
